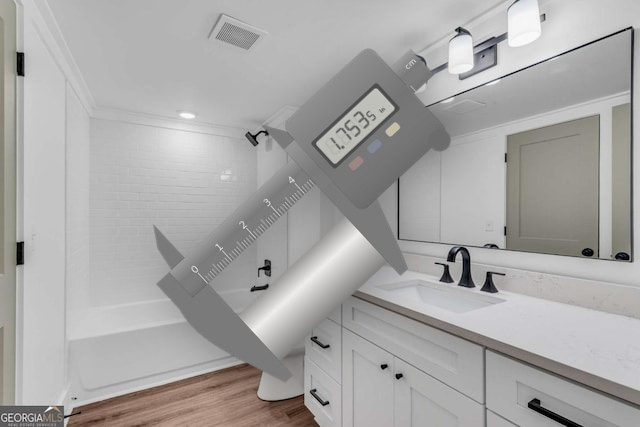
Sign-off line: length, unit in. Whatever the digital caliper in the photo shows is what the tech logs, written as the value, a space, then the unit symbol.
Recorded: 1.7535 in
